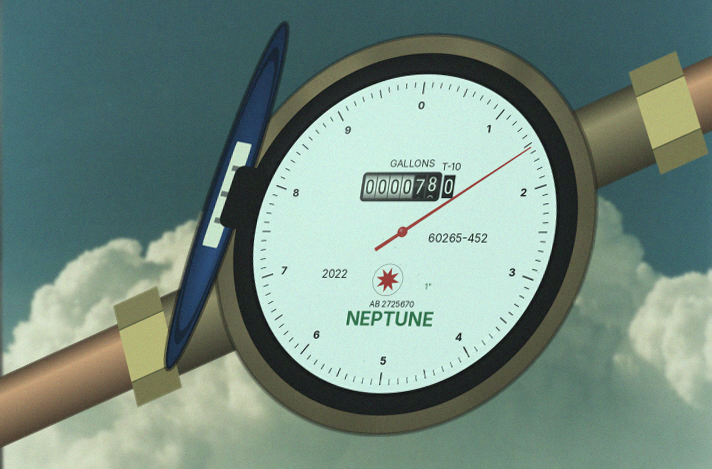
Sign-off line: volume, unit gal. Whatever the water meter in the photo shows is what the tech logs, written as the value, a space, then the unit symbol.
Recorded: 781.5 gal
